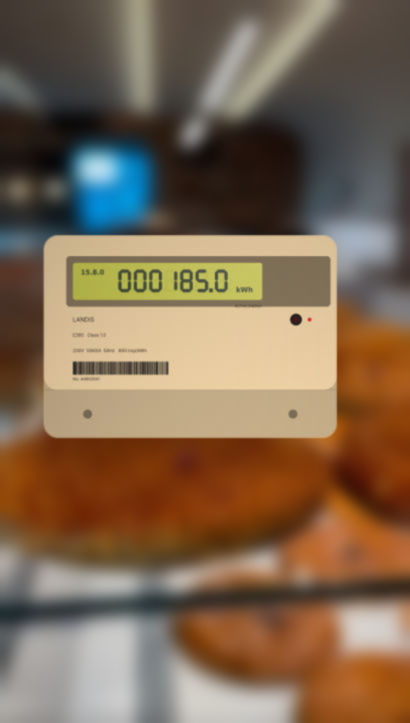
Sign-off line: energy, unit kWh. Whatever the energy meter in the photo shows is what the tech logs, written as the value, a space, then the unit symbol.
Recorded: 185.0 kWh
